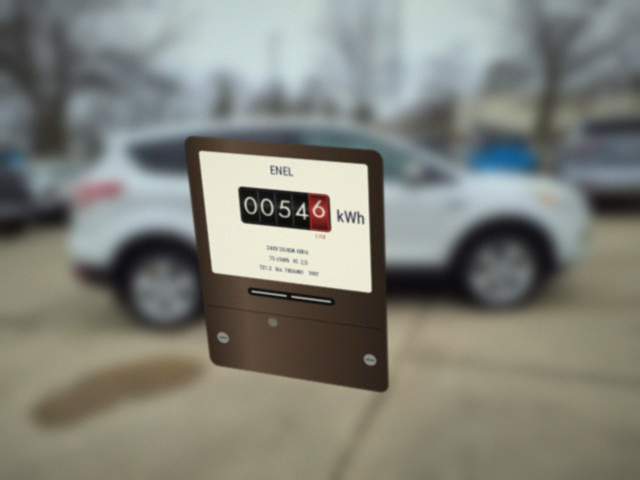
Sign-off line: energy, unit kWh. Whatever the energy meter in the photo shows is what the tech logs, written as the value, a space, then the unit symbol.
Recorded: 54.6 kWh
